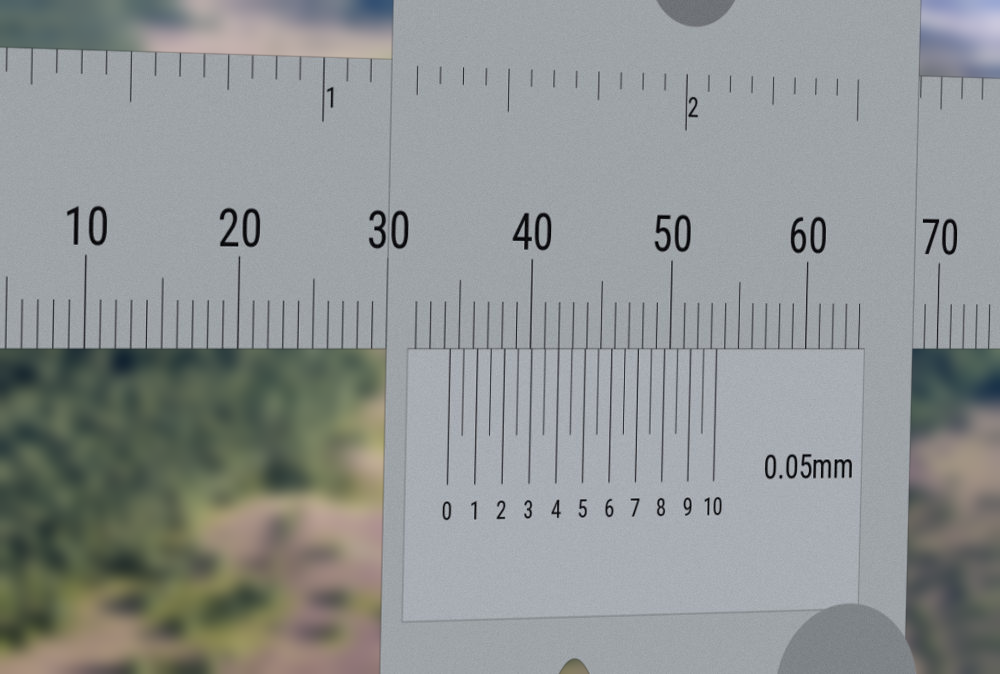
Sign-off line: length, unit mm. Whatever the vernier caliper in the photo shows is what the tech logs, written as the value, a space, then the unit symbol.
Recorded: 34.4 mm
